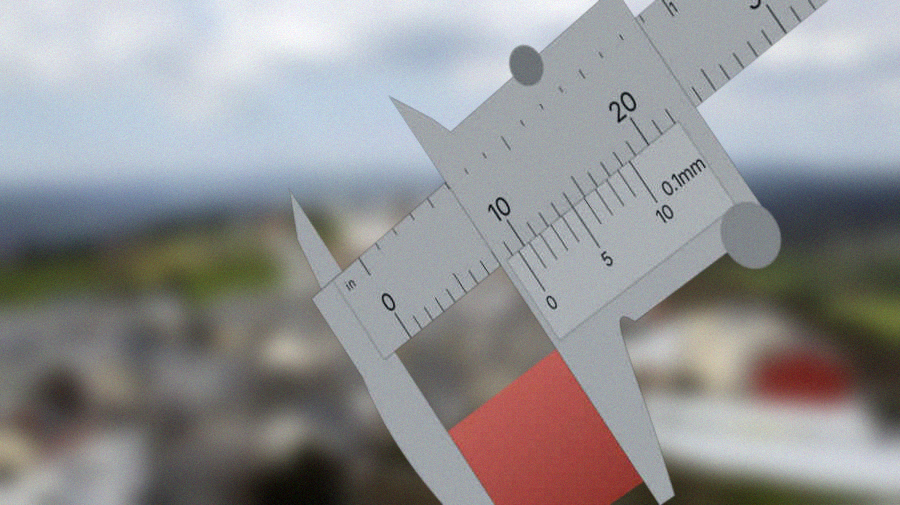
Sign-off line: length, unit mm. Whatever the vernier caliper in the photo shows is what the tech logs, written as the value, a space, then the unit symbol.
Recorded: 9.5 mm
